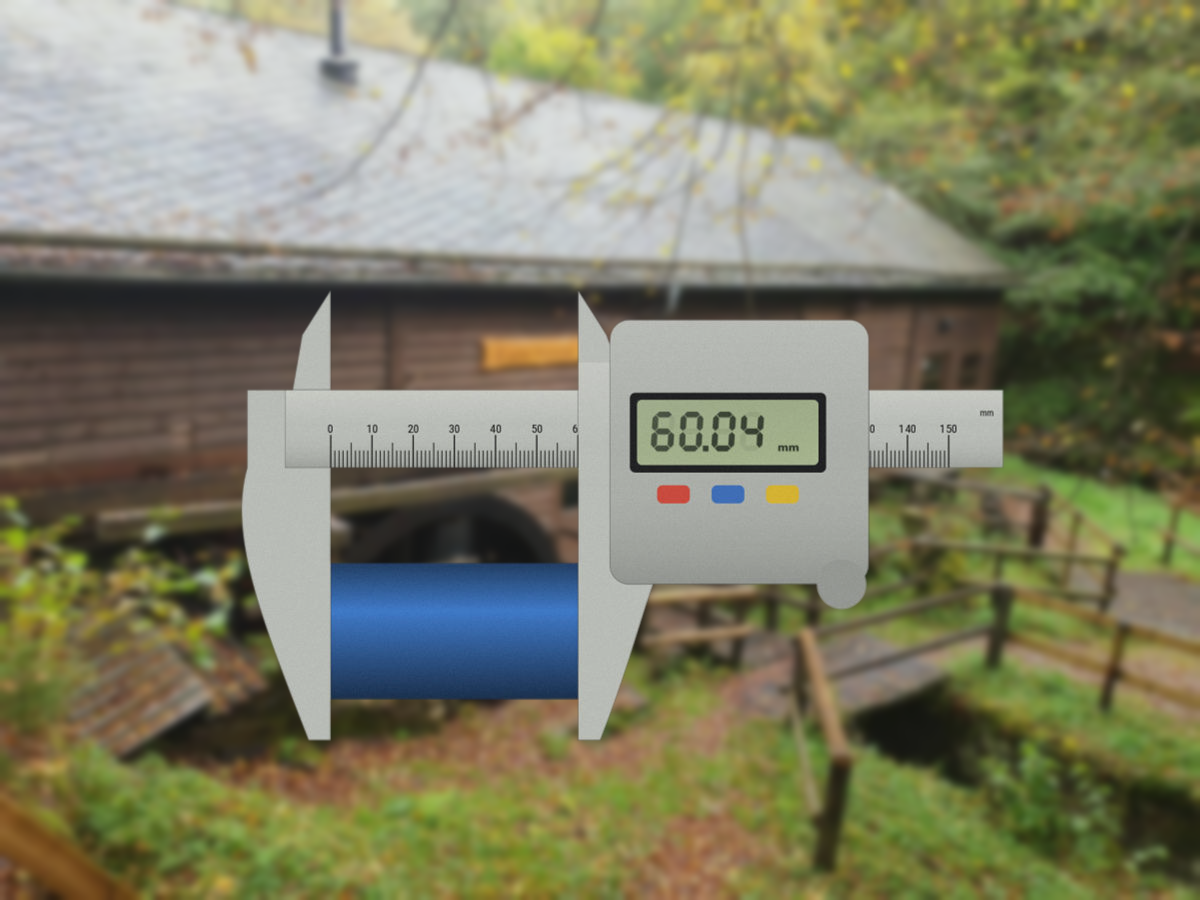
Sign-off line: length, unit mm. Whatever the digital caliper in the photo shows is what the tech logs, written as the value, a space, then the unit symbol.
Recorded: 60.04 mm
